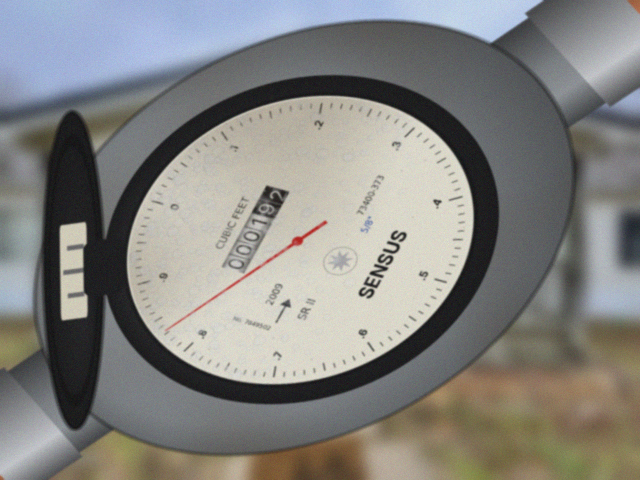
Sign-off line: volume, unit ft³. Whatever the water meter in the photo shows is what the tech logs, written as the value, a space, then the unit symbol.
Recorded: 191.83 ft³
